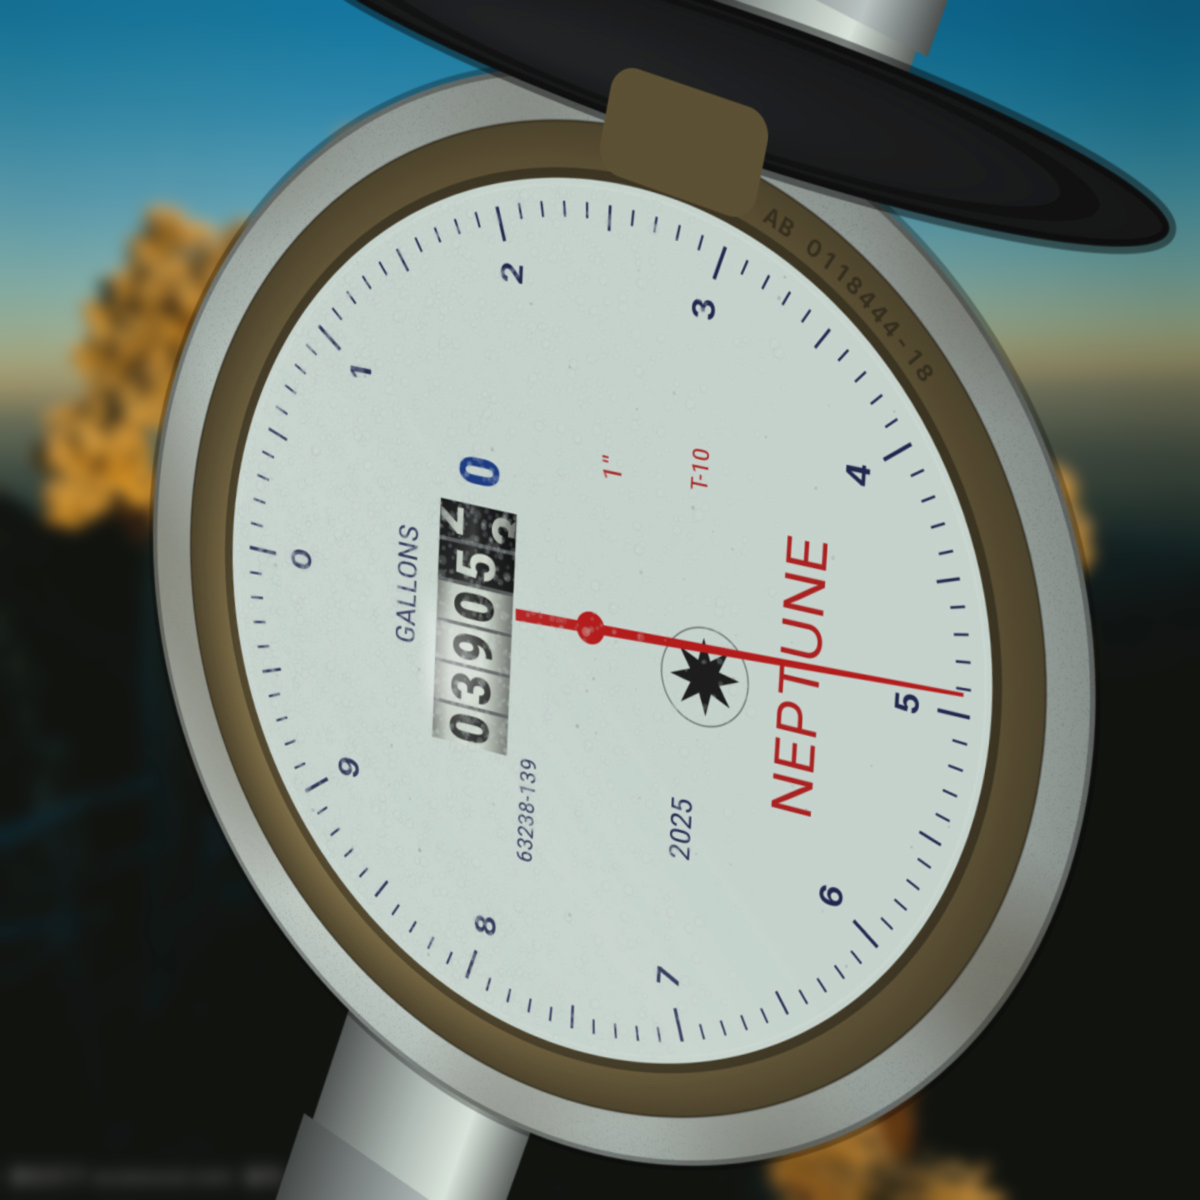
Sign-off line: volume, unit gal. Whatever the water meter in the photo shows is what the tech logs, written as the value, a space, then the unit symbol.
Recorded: 390524.9 gal
